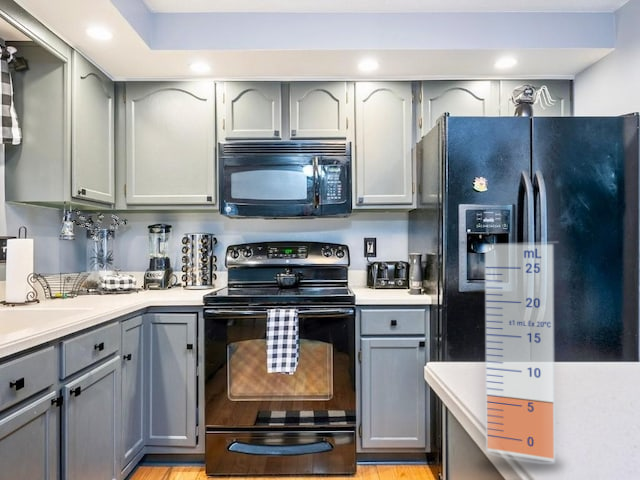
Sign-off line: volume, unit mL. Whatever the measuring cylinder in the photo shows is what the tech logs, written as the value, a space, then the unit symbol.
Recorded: 6 mL
